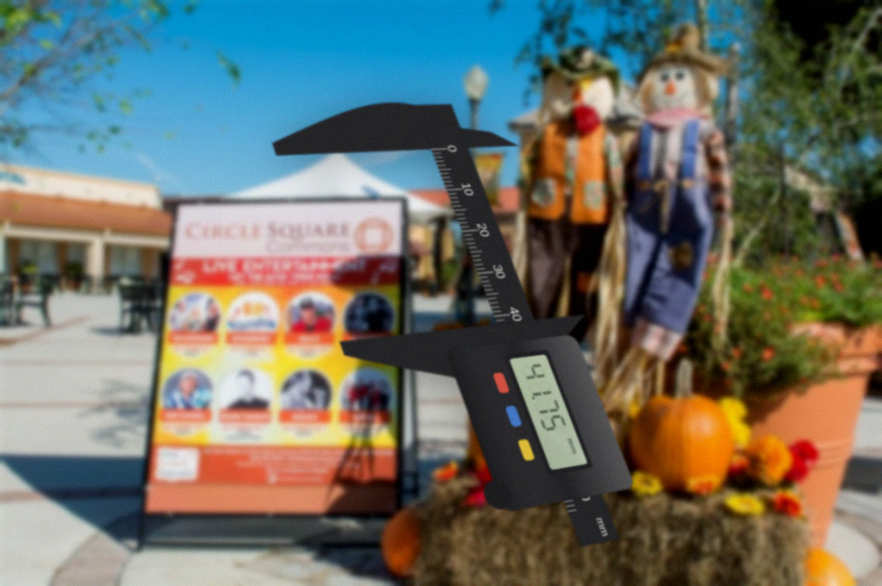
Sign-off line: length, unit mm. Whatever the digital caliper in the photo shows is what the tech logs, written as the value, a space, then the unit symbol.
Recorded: 41.75 mm
